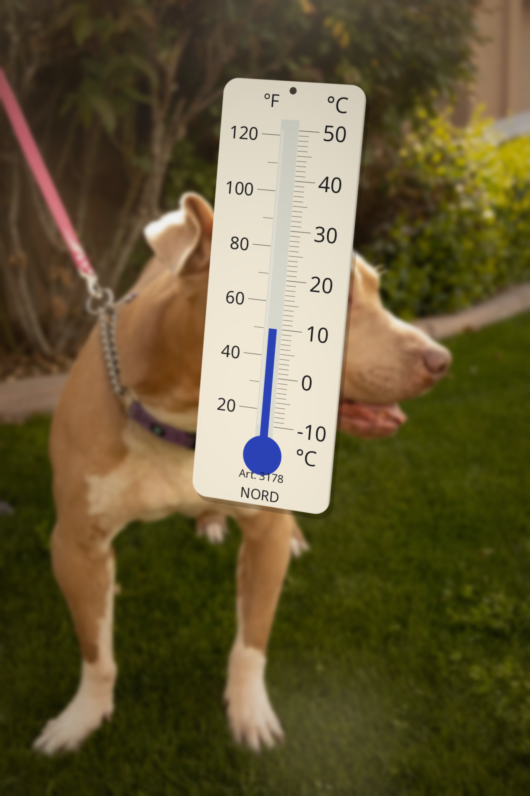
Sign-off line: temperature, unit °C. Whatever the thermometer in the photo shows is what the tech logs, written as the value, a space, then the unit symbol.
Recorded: 10 °C
